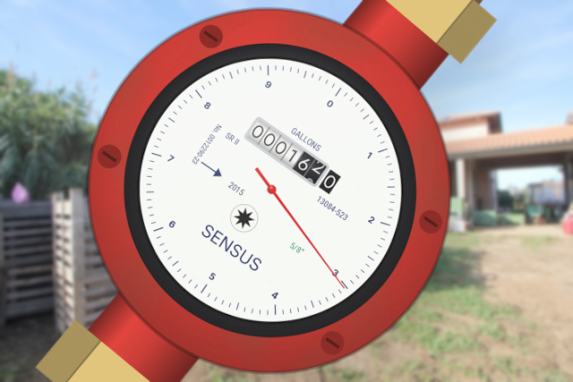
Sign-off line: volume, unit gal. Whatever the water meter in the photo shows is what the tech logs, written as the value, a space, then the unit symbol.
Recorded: 1623.0 gal
